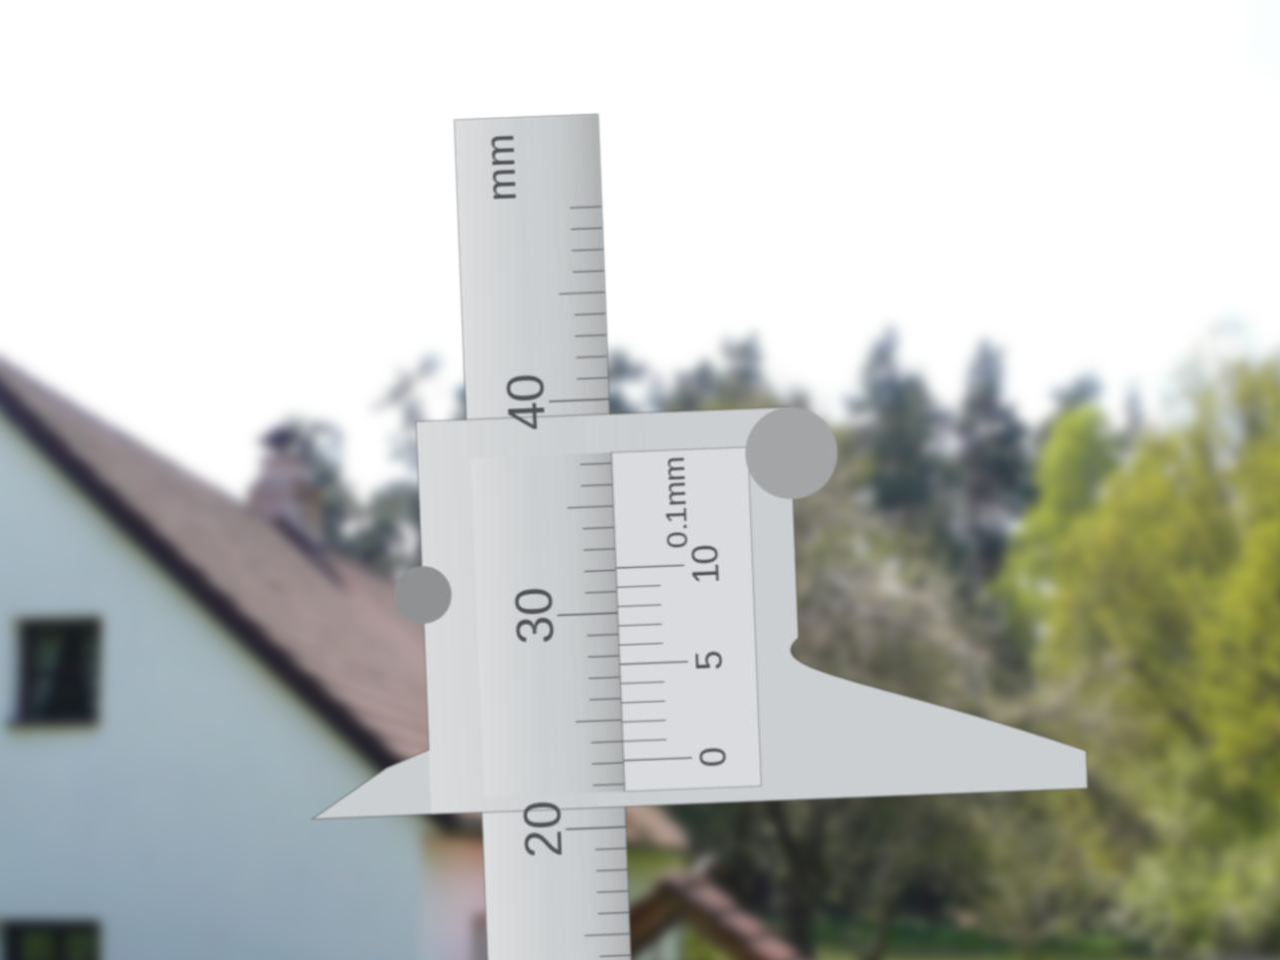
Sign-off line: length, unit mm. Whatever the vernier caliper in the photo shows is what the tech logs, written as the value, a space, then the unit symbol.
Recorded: 23.1 mm
